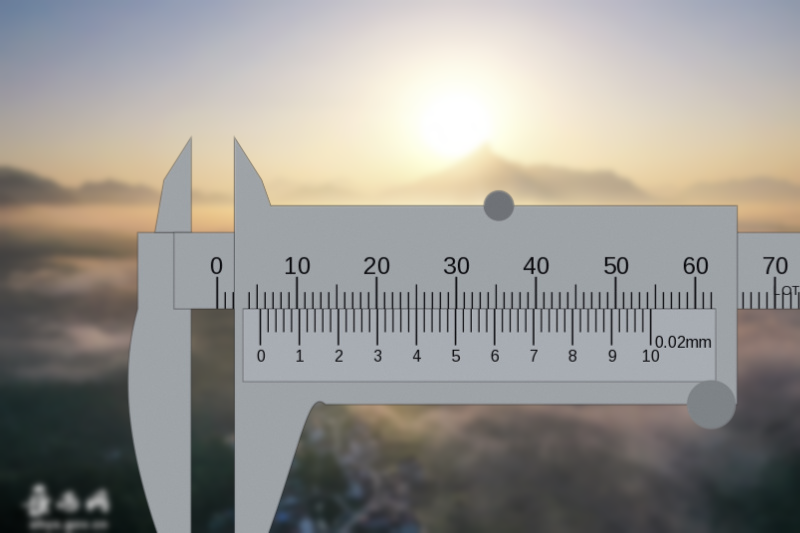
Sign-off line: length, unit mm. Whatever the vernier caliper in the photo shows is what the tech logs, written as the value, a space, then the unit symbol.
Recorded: 5.4 mm
